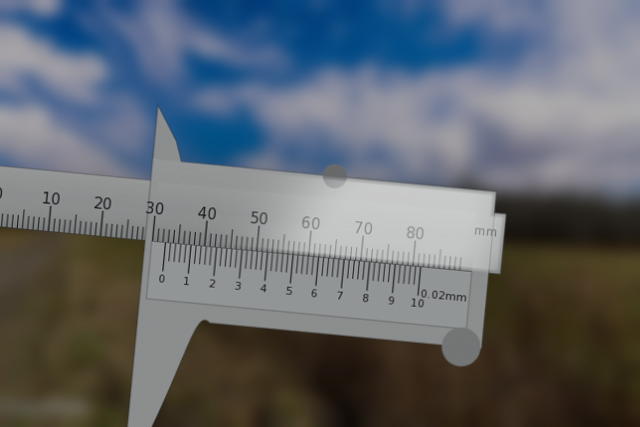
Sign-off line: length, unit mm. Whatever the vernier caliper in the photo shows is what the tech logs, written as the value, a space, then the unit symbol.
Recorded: 32.5 mm
